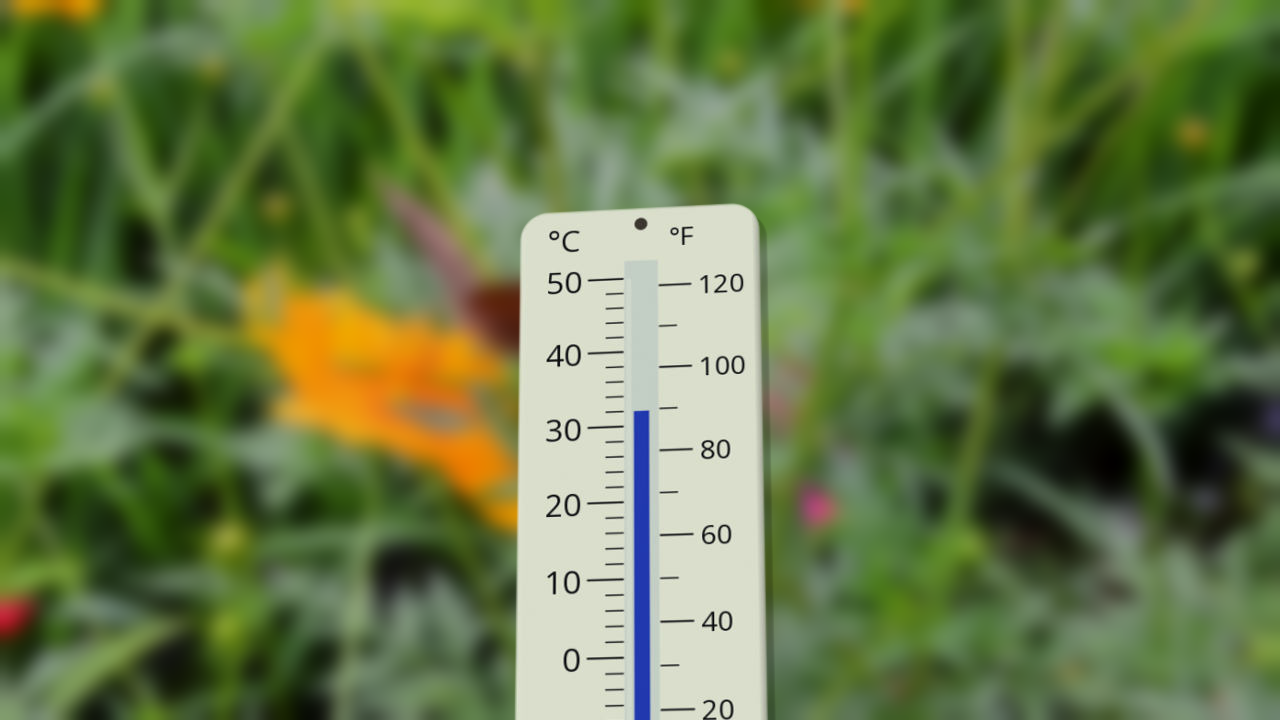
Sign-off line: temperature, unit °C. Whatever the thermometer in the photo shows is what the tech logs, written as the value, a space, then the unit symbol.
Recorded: 32 °C
